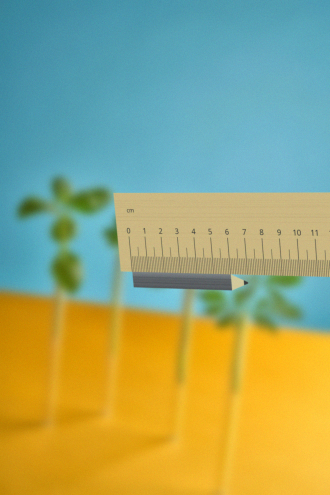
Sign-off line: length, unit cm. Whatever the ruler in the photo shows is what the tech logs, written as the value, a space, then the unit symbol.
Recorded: 7 cm
